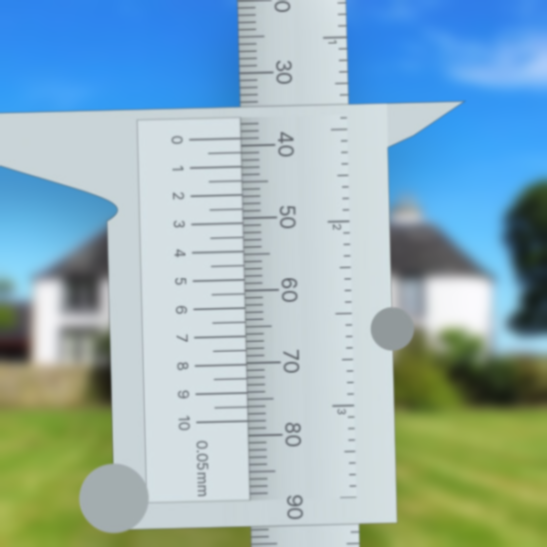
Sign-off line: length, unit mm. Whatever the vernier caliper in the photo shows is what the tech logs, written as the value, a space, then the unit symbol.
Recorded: 39.0 mm
